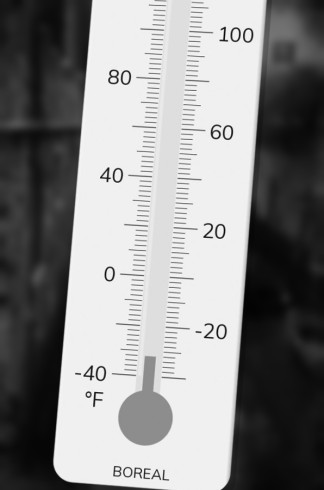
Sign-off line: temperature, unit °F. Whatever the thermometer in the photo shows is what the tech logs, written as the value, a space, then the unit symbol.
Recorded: -32 °F
